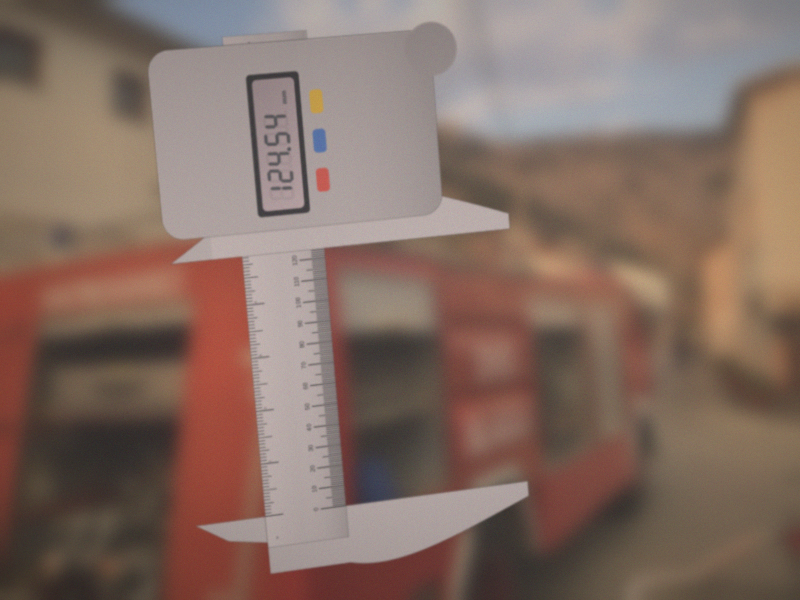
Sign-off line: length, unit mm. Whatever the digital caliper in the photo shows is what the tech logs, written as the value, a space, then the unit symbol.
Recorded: 124.54 mm
